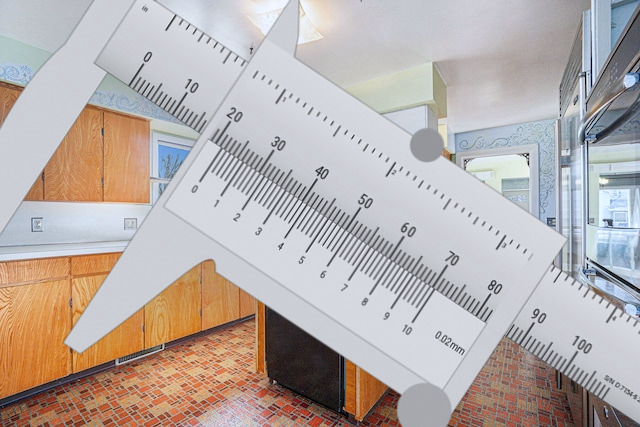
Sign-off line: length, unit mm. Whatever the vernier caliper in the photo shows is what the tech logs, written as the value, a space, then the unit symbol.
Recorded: 21.5 mm
